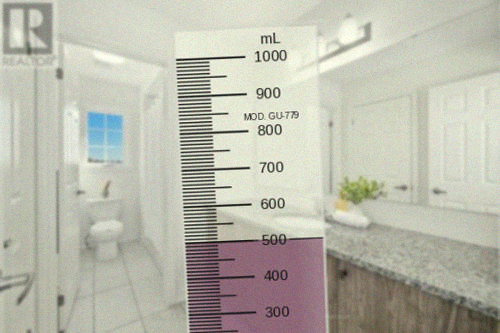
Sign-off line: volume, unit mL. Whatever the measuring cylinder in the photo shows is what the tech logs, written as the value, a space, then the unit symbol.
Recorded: 500 mL
